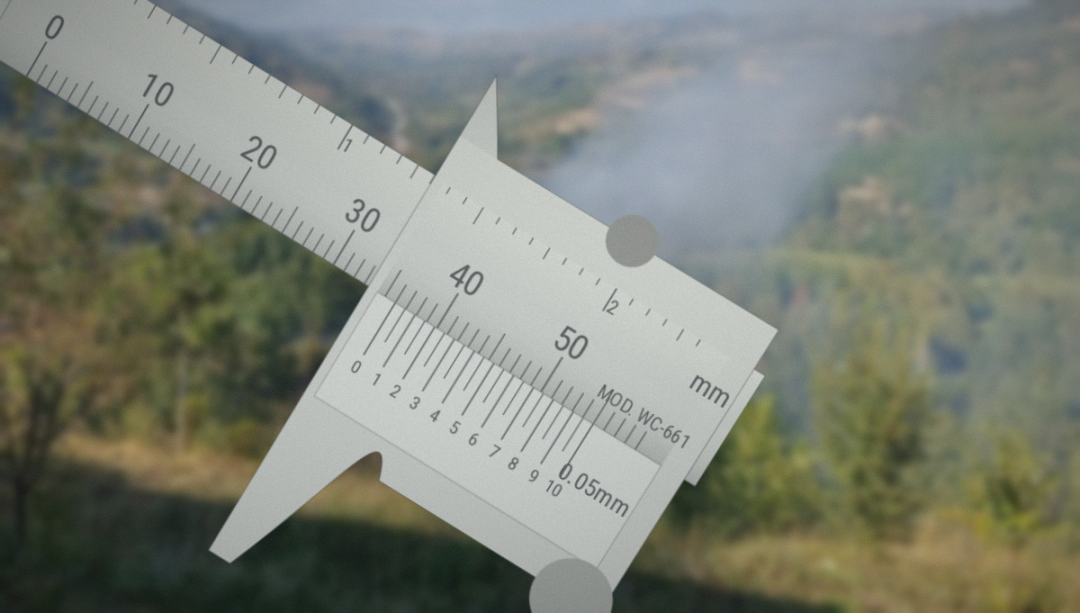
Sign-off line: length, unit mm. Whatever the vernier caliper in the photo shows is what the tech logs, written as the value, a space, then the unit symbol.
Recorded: 36.0 mm
